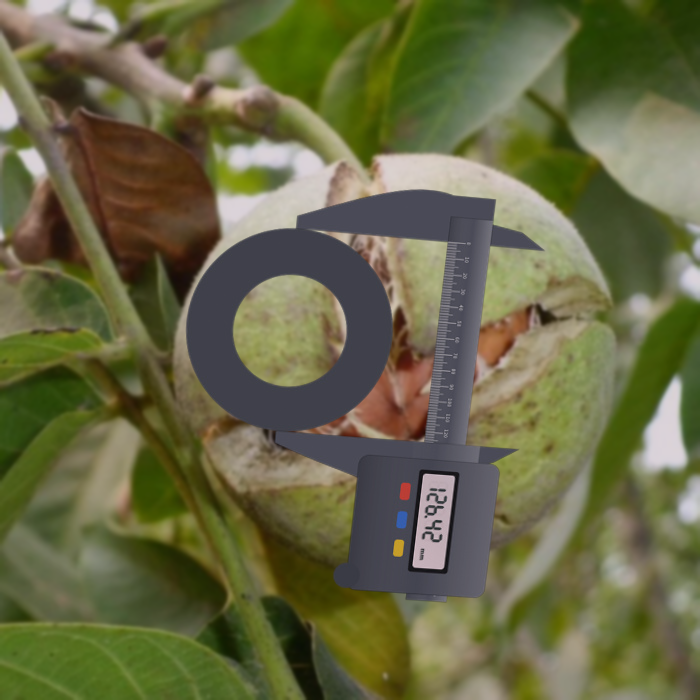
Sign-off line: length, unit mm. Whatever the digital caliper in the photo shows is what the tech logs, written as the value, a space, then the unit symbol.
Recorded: 126.42 mm
